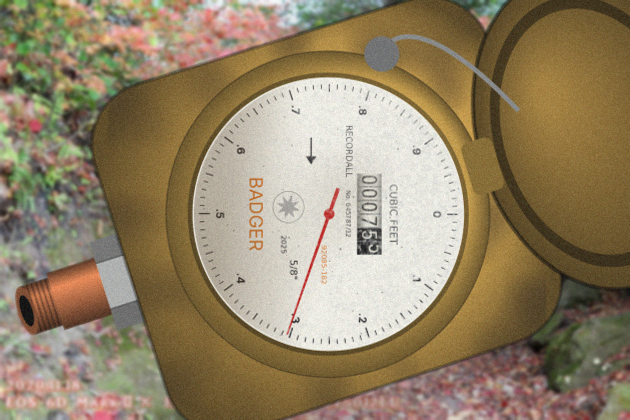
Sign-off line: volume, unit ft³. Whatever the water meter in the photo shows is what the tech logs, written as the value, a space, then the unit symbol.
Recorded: 755.30 ft³
